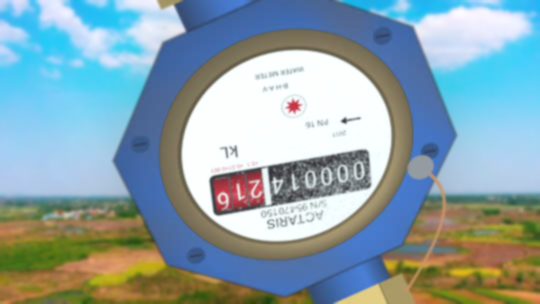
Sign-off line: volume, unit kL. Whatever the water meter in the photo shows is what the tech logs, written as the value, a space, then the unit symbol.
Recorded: 14.216 kL
